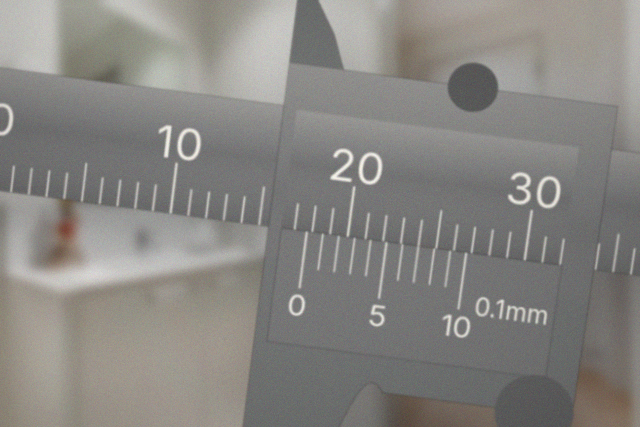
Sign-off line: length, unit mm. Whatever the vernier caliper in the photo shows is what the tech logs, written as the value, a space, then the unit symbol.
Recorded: 17.7 mm
